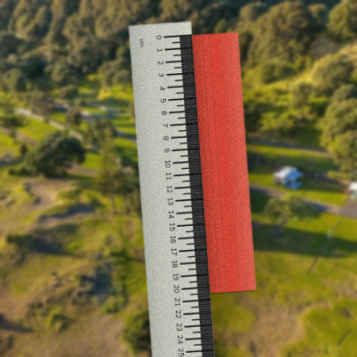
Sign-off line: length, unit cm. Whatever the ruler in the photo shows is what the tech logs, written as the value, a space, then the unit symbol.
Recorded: 20.5 cm
